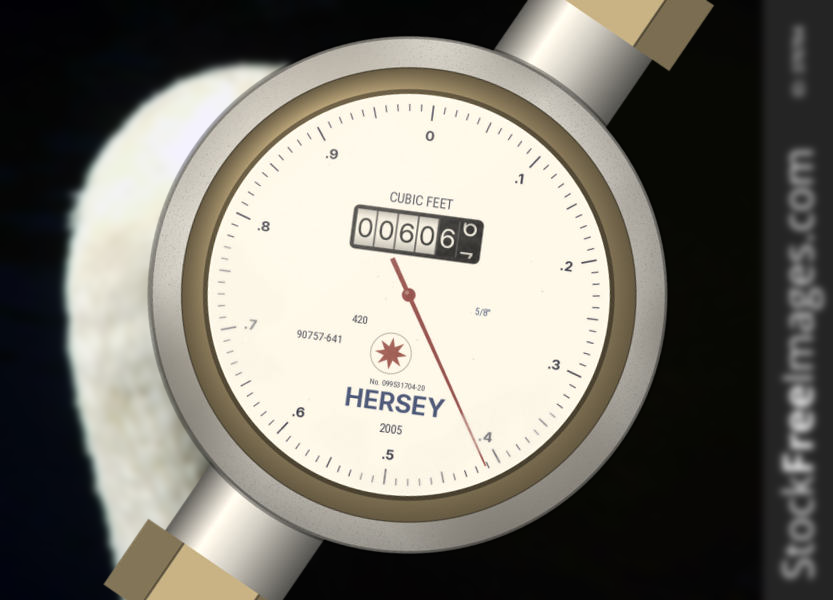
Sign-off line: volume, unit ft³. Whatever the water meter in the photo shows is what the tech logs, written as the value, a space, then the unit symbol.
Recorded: 6066.41 ft³
